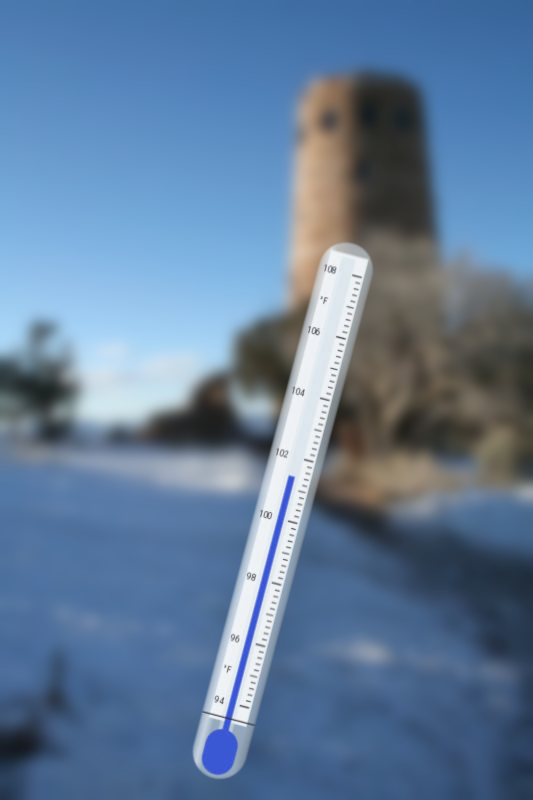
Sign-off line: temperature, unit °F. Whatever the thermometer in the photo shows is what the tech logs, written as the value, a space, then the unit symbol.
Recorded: 101.4 °F
